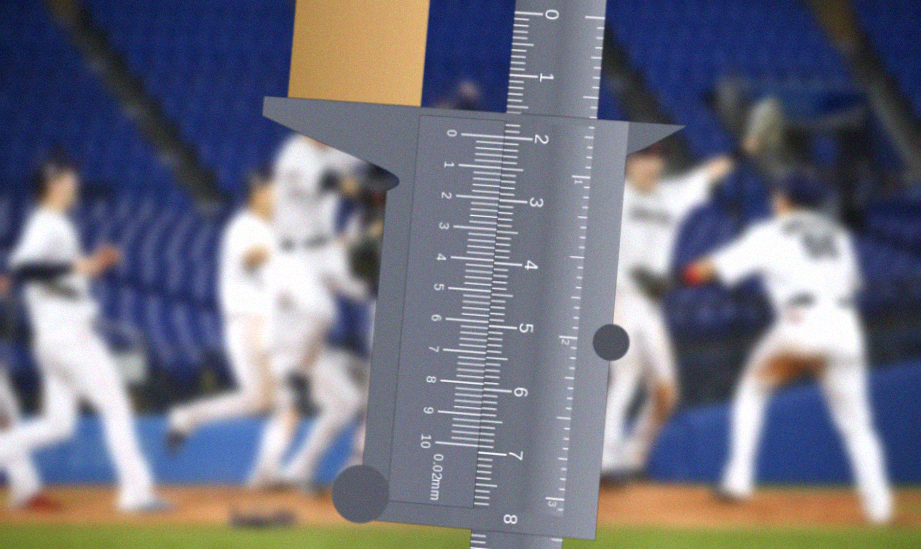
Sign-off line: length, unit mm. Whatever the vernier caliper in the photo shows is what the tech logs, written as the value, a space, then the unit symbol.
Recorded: 20.0 mm
